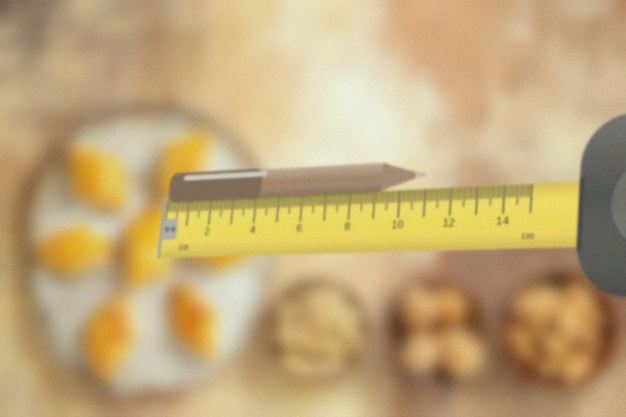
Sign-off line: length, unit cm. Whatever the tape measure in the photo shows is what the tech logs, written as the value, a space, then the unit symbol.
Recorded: 11 cm
